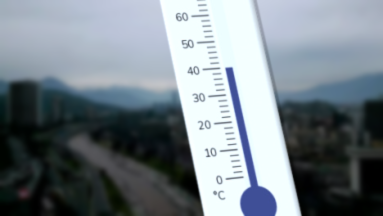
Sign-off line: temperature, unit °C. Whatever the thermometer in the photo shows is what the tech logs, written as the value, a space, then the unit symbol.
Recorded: 40 °C
